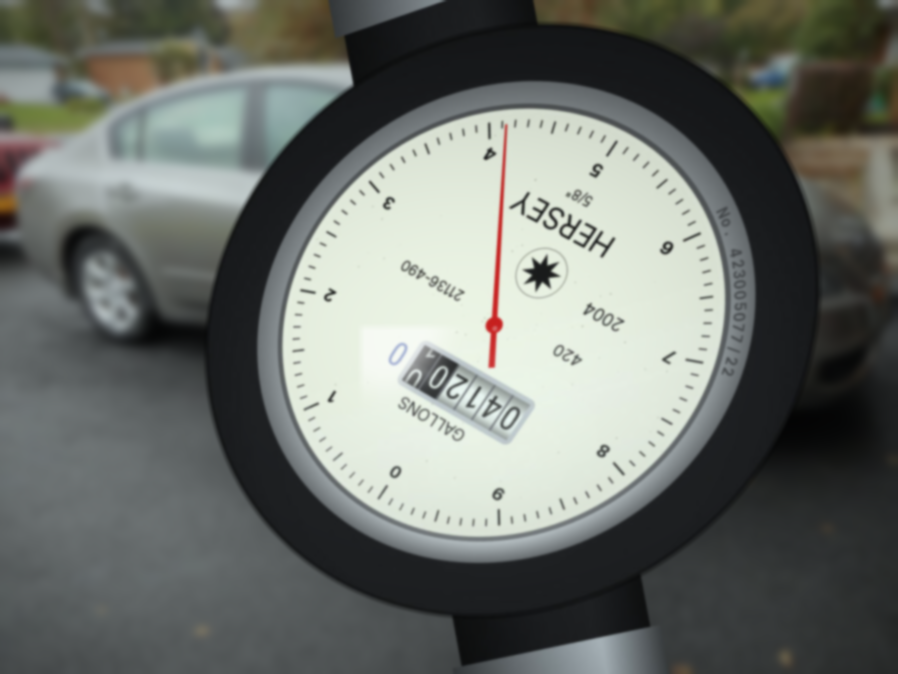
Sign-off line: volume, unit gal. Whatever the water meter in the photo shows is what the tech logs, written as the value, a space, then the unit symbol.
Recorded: 412004.1 gal
